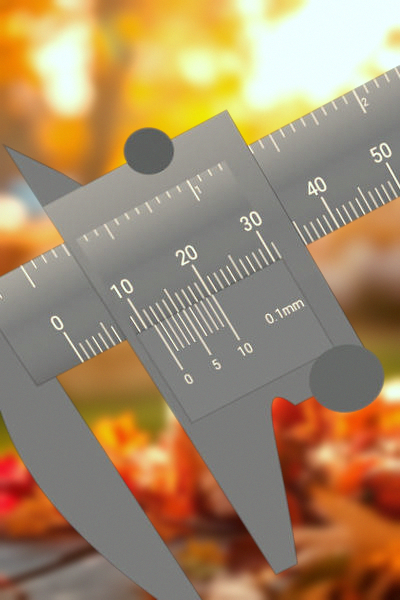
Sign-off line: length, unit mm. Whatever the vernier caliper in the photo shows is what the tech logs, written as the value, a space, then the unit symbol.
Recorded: 11.2 mm
